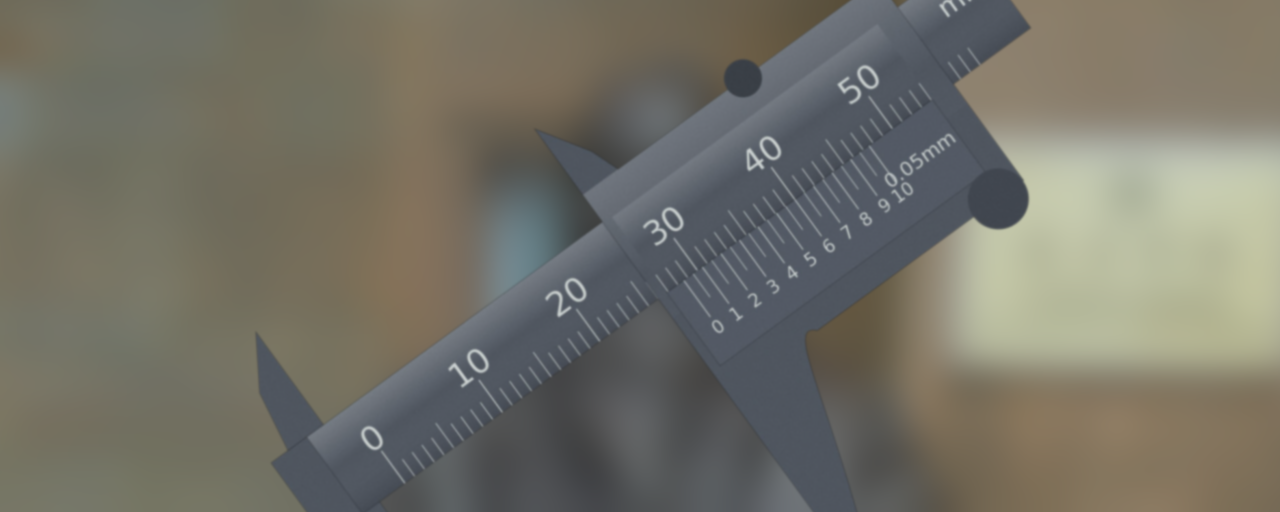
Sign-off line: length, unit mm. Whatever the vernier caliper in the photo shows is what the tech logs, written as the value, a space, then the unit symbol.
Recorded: 28.6 mm
